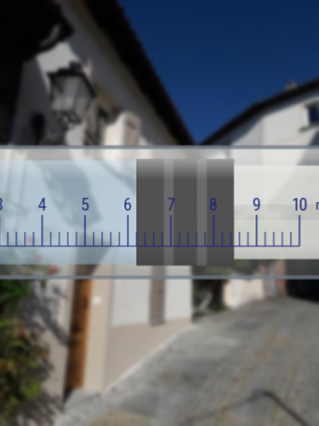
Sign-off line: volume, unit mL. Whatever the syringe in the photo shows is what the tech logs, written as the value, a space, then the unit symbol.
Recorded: 6.2 mL
